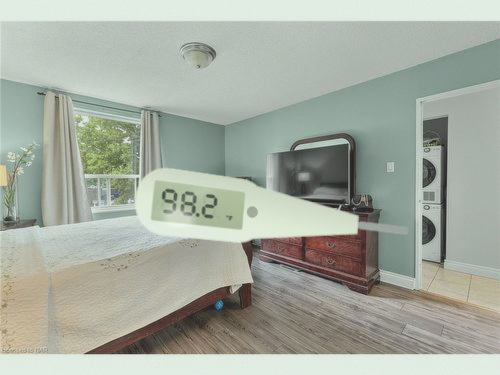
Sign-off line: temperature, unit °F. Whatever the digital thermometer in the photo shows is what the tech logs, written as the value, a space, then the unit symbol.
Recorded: 98.2 °F
